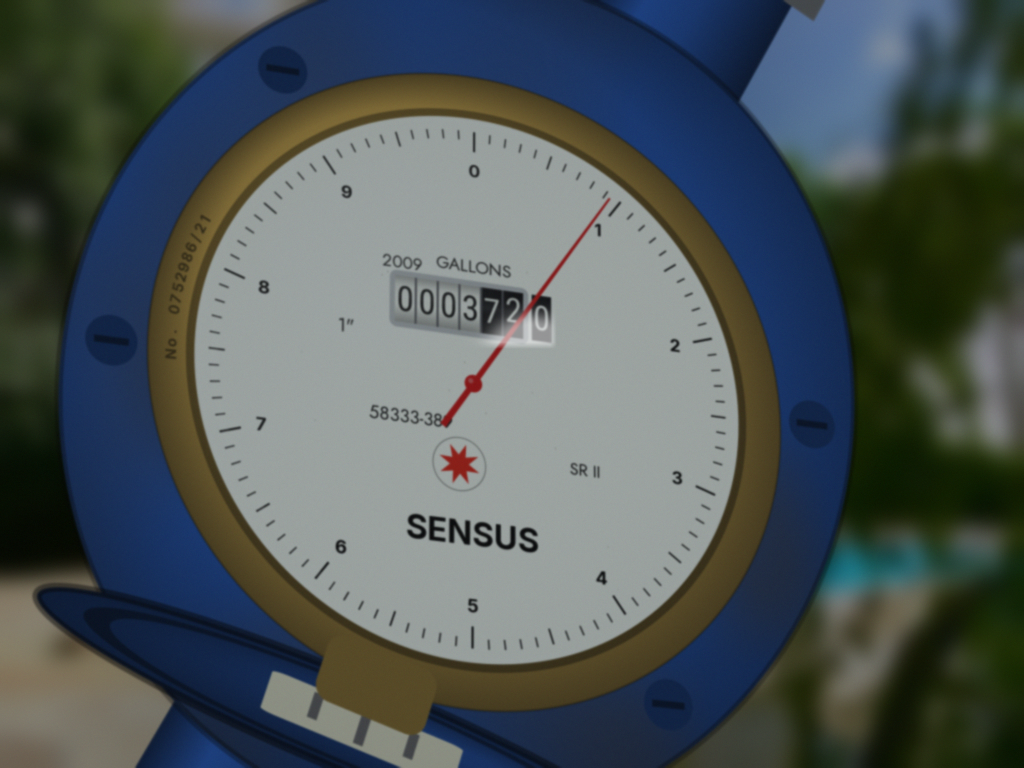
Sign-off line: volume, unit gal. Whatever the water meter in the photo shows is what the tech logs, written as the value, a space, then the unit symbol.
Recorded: 3720.9 gal
